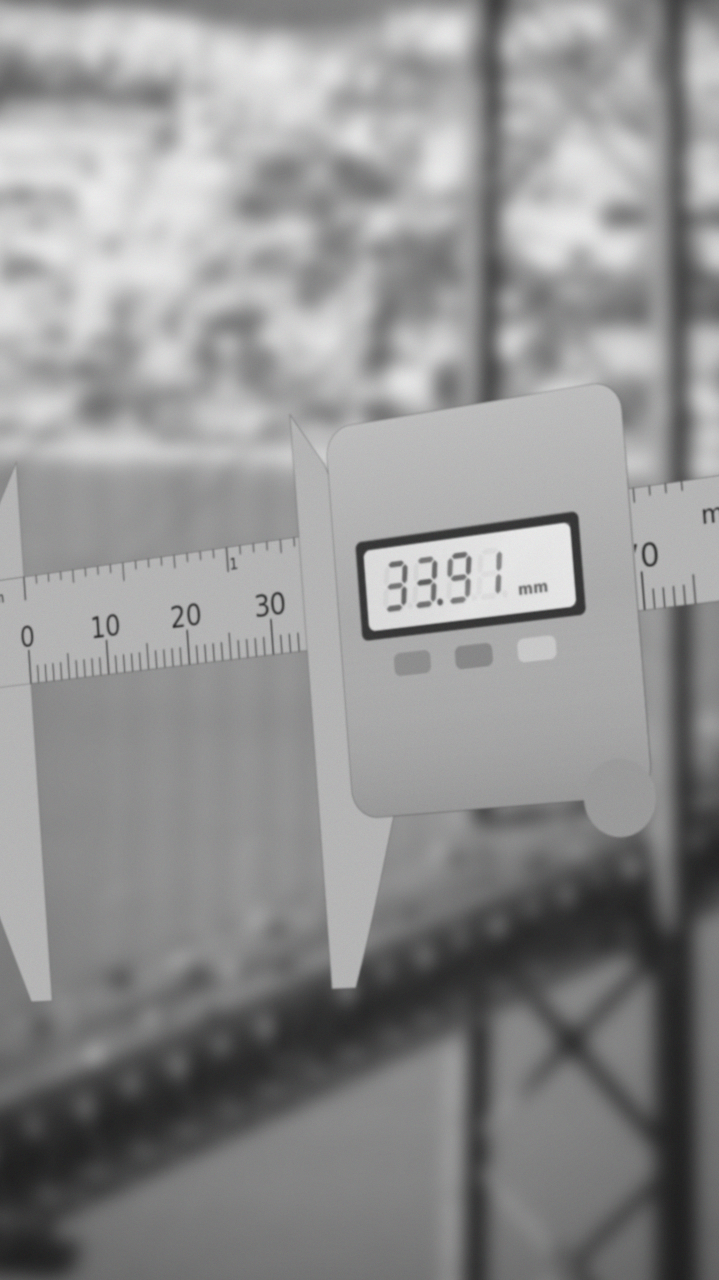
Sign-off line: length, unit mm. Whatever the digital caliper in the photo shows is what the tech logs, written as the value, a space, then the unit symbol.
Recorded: 33.91 mm
